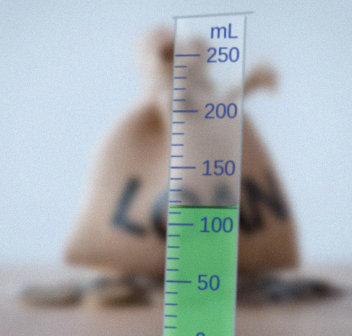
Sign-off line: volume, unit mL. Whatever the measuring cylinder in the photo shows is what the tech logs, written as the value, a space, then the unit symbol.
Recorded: 115 mL
